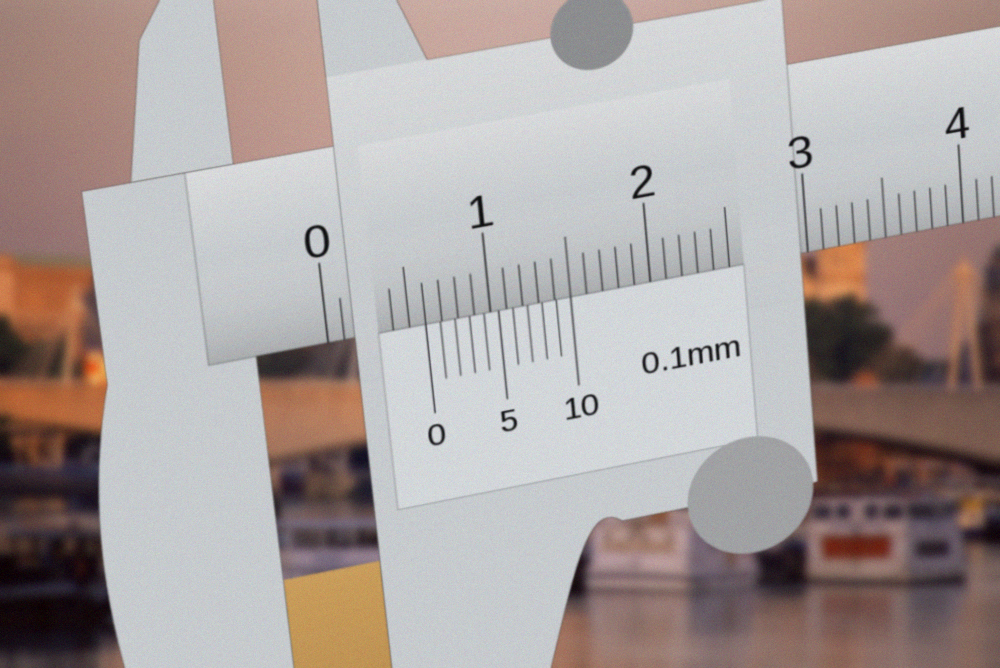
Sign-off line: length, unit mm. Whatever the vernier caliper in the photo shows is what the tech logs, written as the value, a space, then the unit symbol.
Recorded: 6.0 mm
